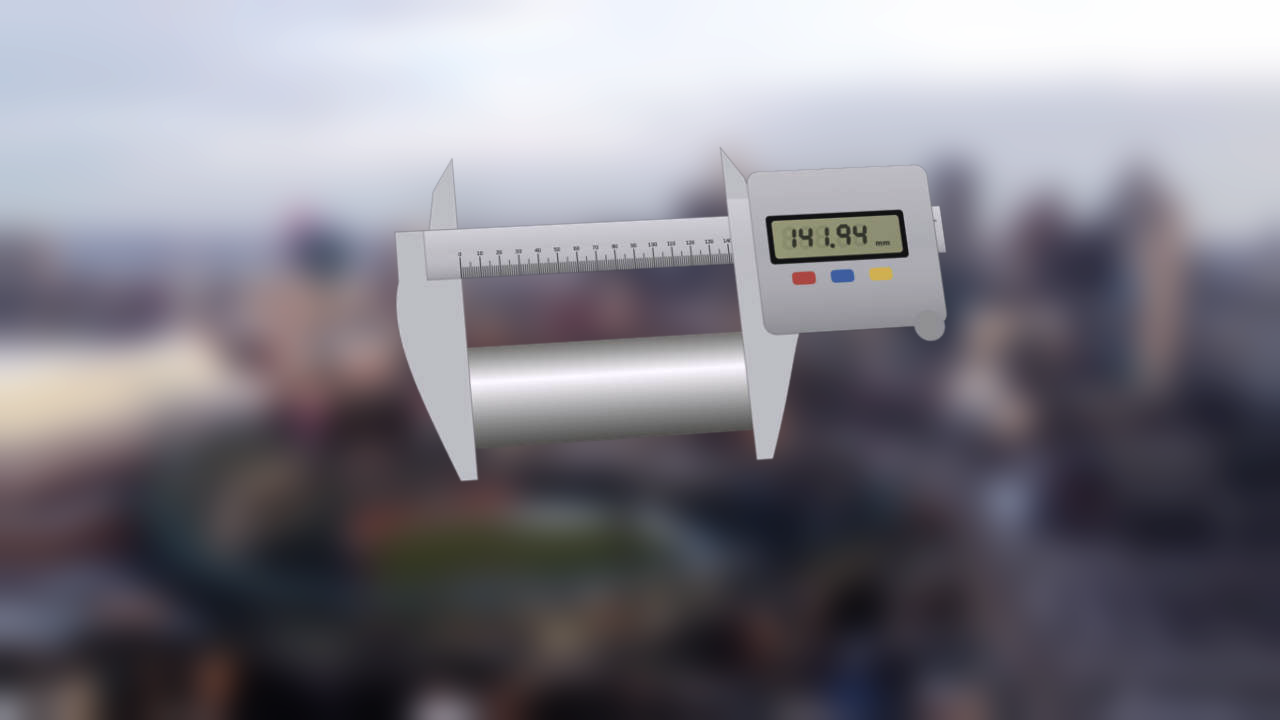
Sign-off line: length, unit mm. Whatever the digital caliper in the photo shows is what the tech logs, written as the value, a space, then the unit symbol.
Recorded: 141.94 mm
